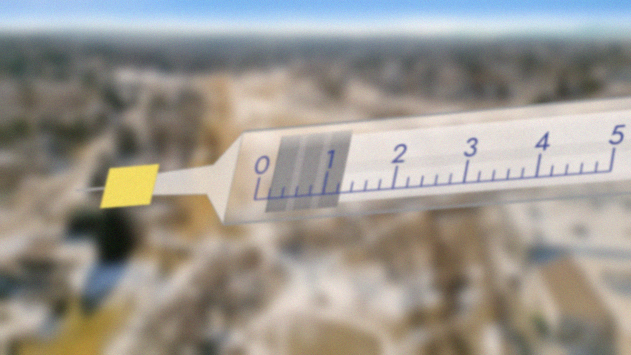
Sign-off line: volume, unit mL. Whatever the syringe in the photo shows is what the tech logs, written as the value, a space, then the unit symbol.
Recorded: 0.2 mL
